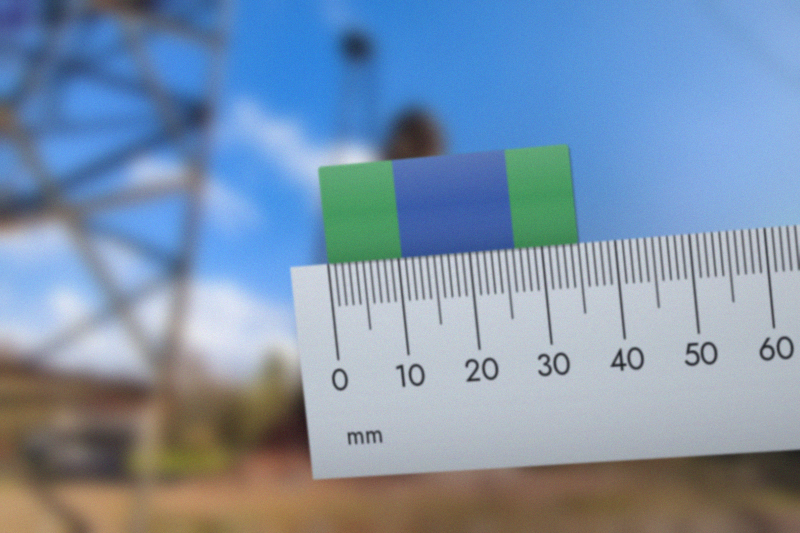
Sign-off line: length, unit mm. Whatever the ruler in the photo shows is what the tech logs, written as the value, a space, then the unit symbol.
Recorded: 35 mm
